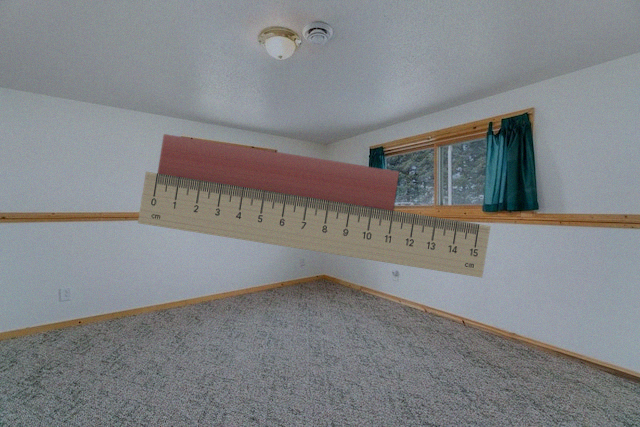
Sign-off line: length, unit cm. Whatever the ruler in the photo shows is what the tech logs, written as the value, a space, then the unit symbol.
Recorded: 11 cm
